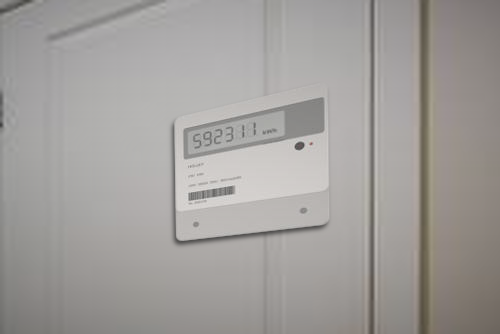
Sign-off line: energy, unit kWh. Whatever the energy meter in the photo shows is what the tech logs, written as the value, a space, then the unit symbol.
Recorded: 592311 kWh
